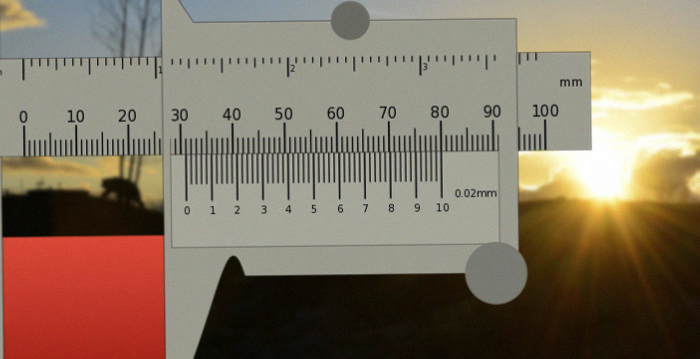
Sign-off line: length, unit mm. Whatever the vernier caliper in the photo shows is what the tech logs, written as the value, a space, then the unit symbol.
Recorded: 31.0 mm
